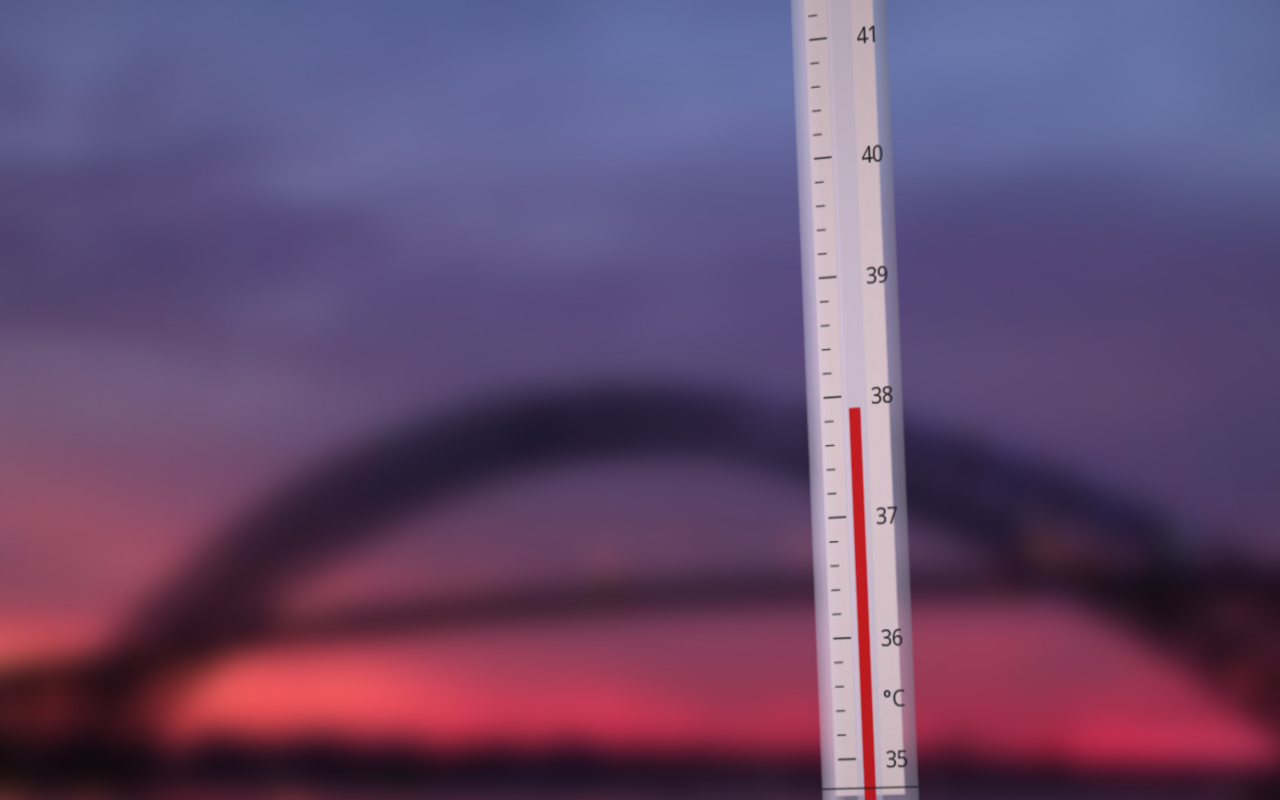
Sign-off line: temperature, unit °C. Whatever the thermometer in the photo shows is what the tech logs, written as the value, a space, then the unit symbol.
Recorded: 37.9 °C
